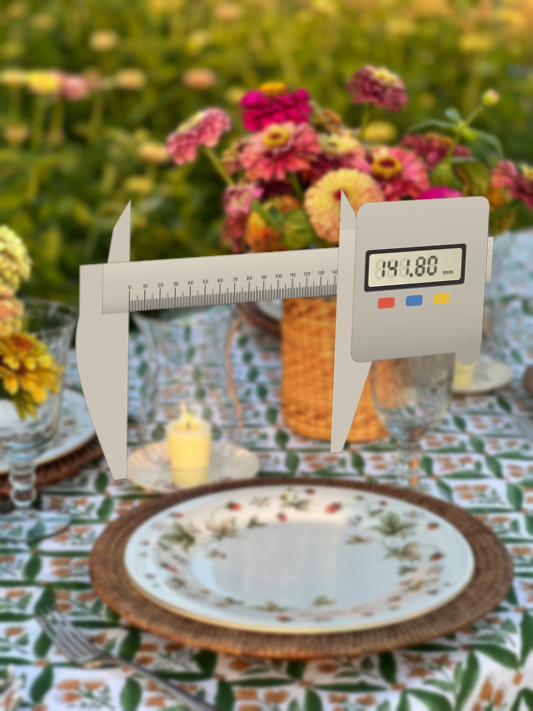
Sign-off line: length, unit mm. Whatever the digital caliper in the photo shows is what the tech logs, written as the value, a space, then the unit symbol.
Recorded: 141.80 mm
